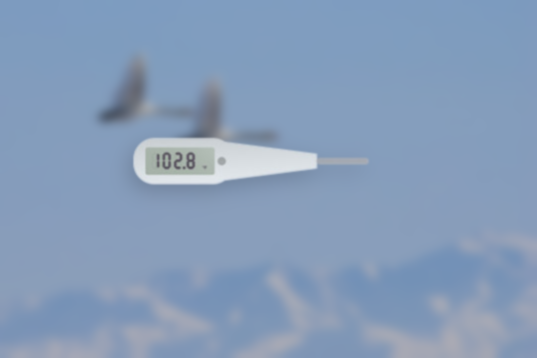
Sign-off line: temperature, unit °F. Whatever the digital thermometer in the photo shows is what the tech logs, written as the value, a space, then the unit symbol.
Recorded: 102.8 °F
